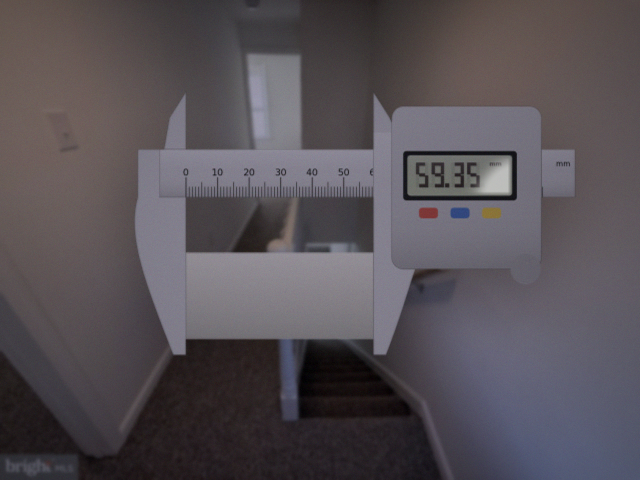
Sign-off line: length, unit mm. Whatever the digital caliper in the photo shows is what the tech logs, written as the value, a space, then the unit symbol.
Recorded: 59.35 mm
